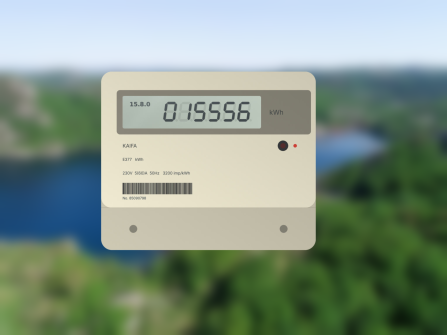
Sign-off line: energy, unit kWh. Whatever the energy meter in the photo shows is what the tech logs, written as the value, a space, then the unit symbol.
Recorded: 15556 kWh
